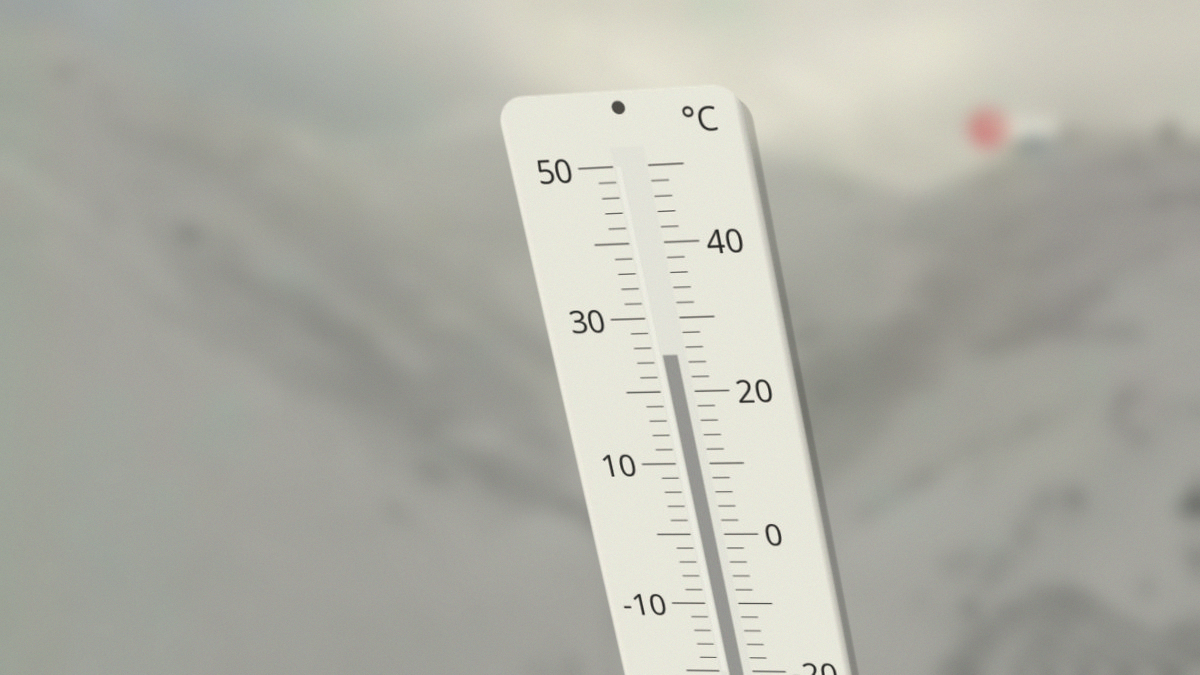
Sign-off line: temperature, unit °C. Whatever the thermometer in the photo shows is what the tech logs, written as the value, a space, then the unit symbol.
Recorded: 25 °C
